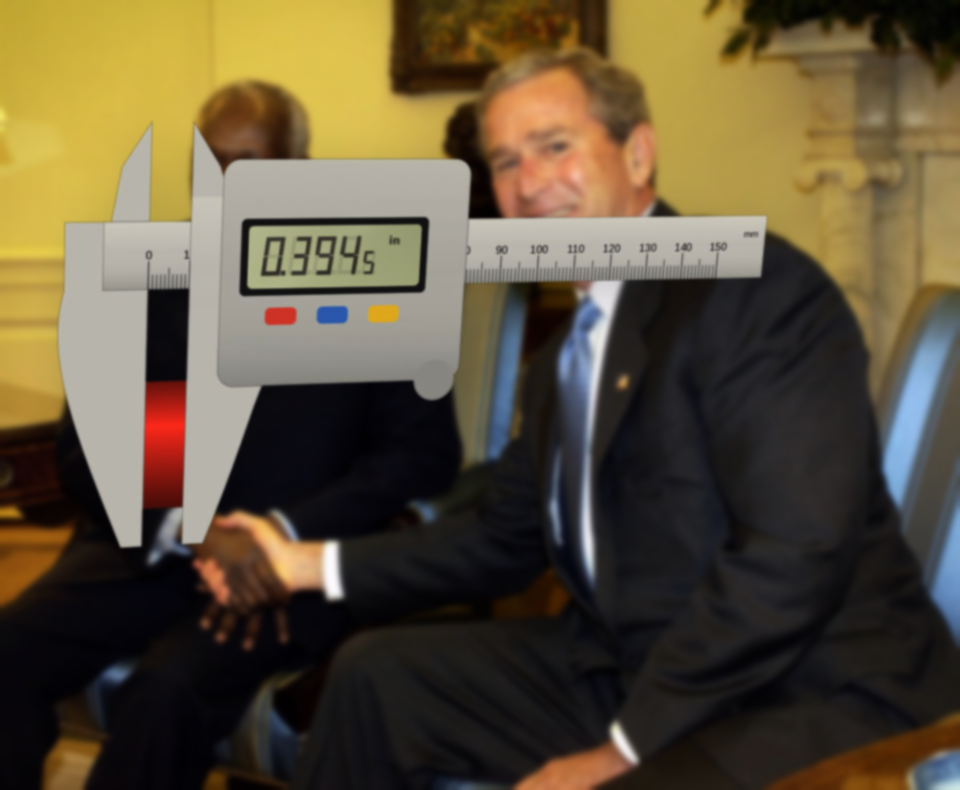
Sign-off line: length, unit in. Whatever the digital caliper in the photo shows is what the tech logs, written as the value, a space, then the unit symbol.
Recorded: 0.3945 in
